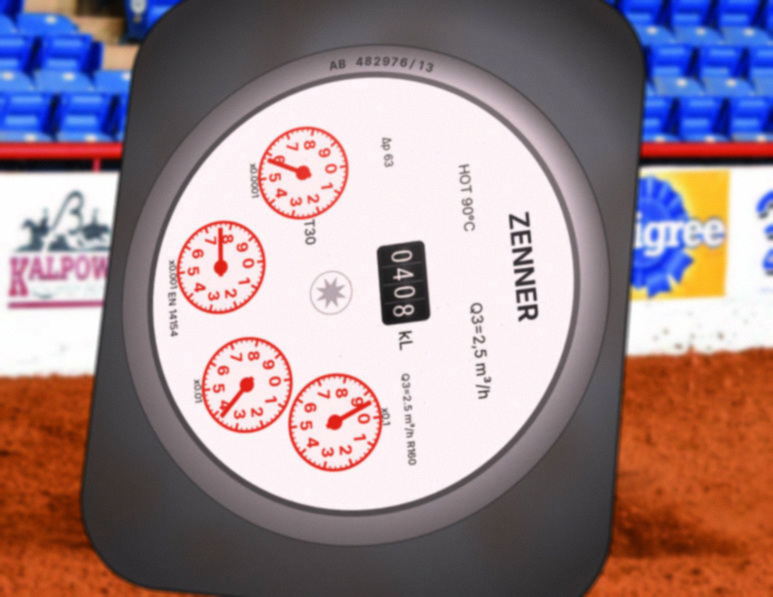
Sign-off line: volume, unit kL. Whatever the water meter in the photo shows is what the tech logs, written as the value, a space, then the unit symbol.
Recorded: 407.9375 kL
